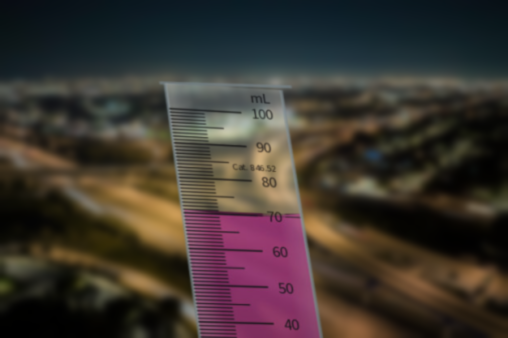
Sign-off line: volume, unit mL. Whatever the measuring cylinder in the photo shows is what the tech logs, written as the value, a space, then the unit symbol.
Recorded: 70 mL
